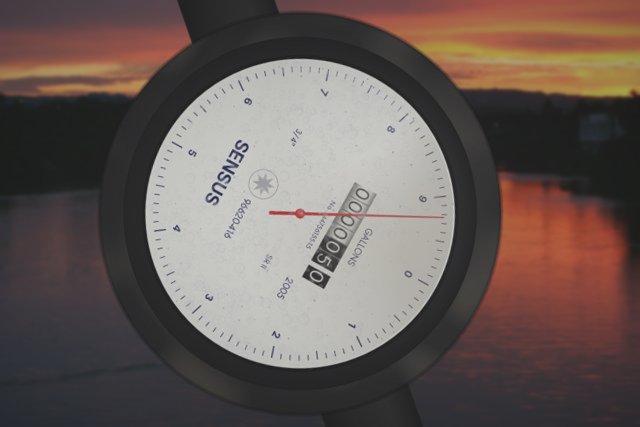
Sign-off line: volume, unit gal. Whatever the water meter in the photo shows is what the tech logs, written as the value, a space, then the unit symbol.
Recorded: 49.2 gal
